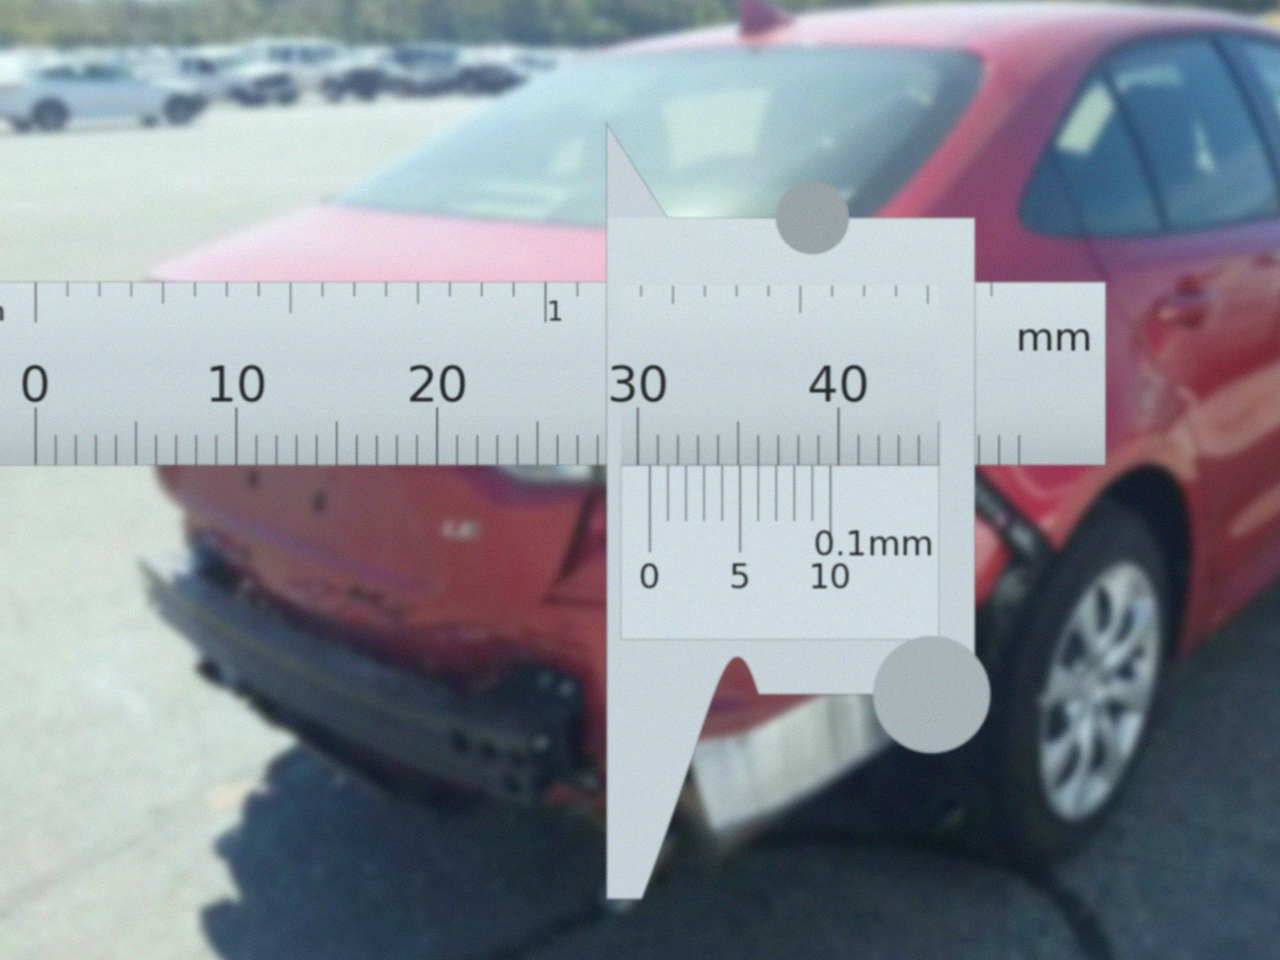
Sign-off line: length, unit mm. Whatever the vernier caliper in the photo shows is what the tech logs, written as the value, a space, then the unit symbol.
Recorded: 30.6 mm
